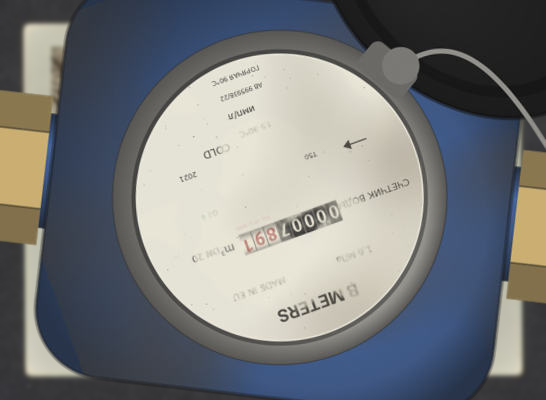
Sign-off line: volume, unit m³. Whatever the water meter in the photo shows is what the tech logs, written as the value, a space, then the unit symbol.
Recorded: 7.891 m³
